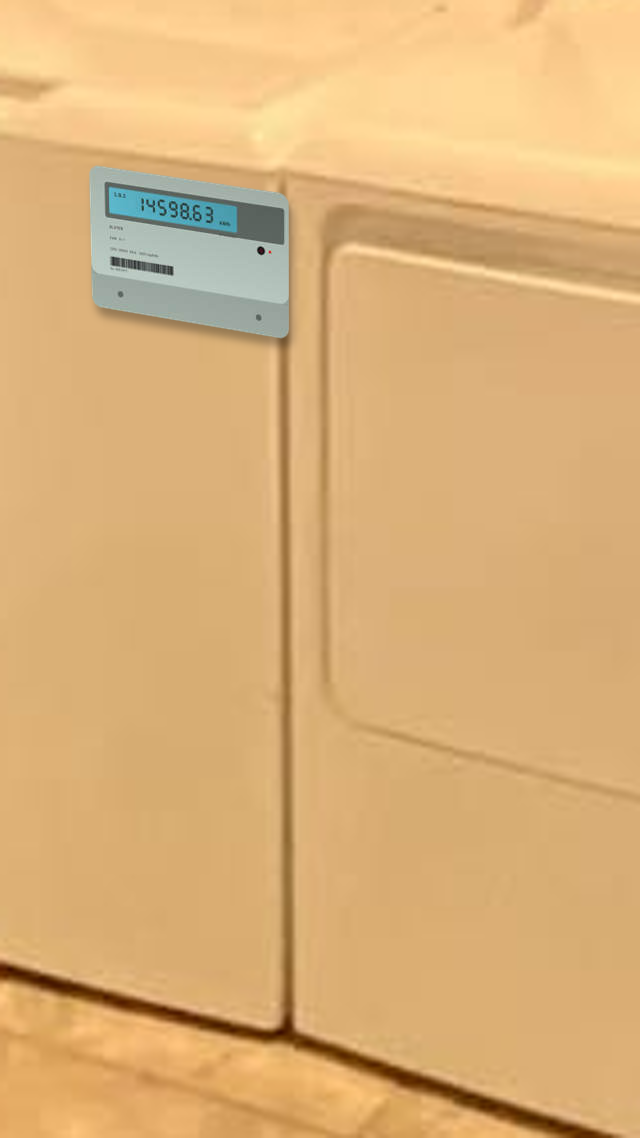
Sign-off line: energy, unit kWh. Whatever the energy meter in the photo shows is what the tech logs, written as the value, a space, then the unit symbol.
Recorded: 14598.63 kWh
